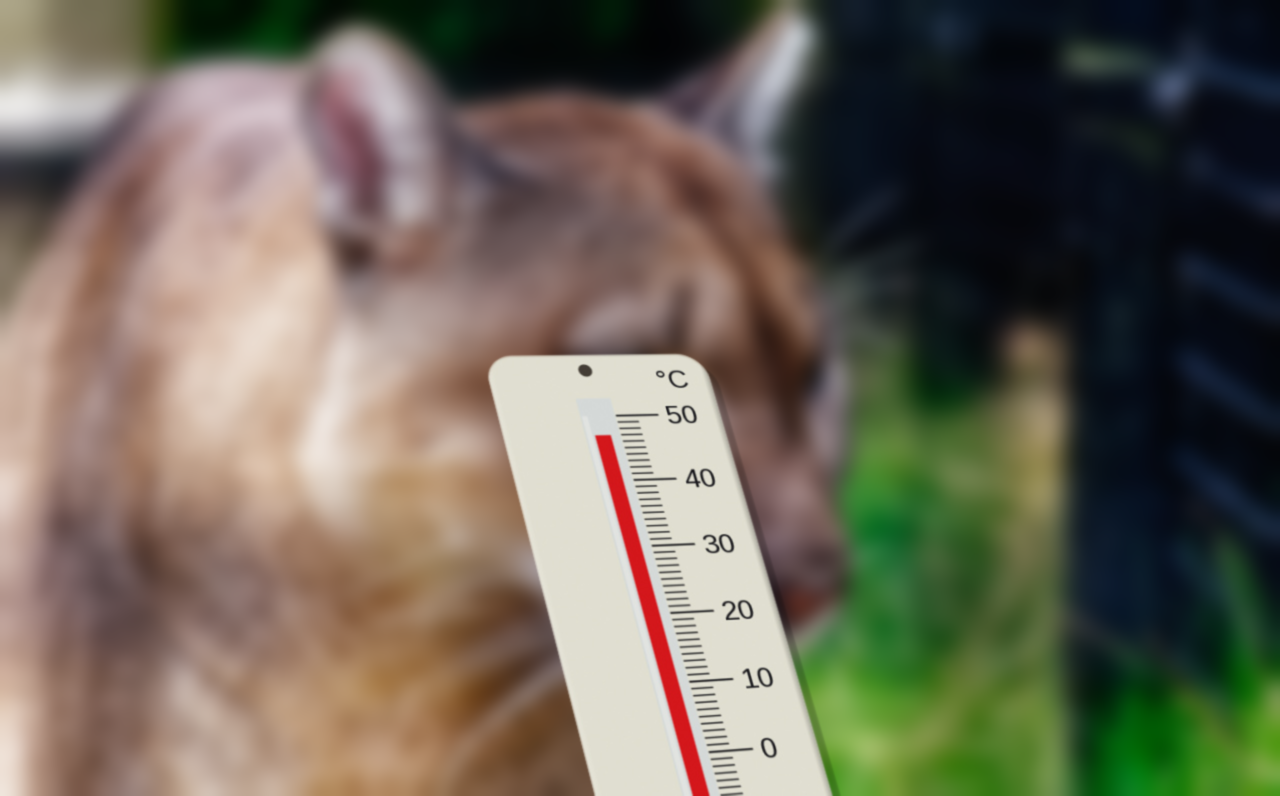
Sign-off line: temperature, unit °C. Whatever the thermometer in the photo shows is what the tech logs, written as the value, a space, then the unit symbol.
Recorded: 47 °C
